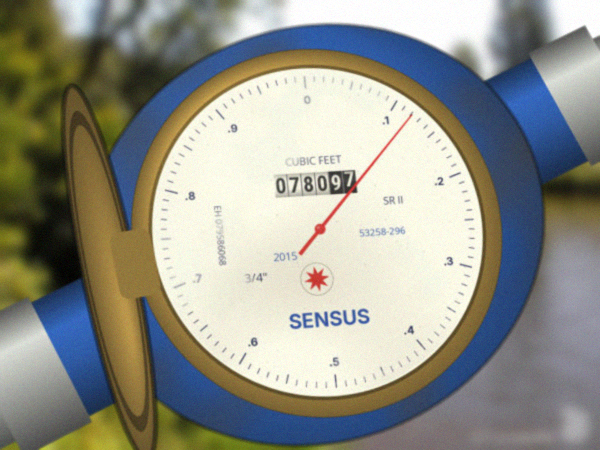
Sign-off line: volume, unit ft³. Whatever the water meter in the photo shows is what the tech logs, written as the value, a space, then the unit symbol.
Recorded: 78097.12 ft³
